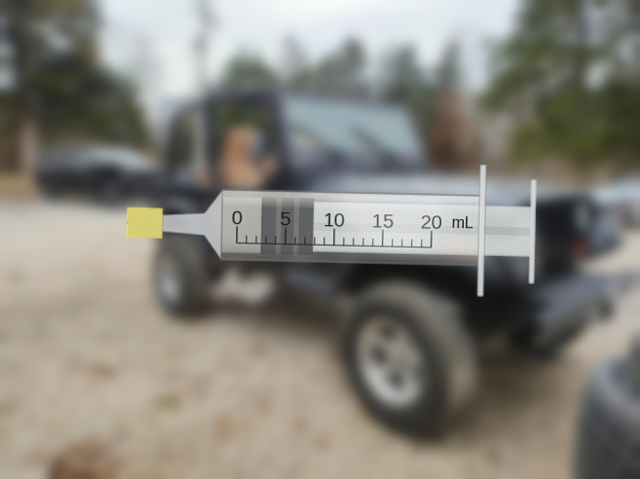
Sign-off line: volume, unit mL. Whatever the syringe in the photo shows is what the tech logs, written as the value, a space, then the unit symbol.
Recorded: 2.5 mL
